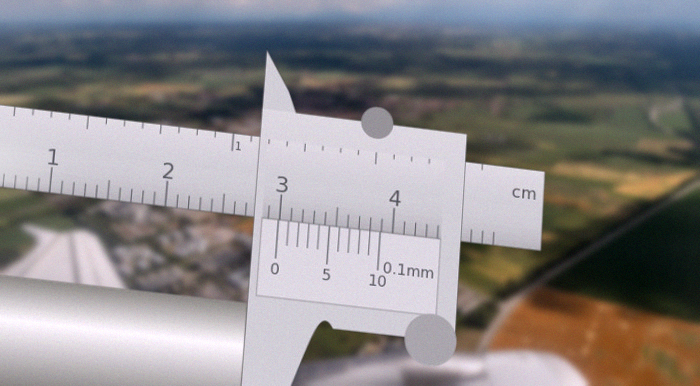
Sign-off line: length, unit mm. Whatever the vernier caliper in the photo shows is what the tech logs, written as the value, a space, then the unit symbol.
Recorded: 29.9 mm
